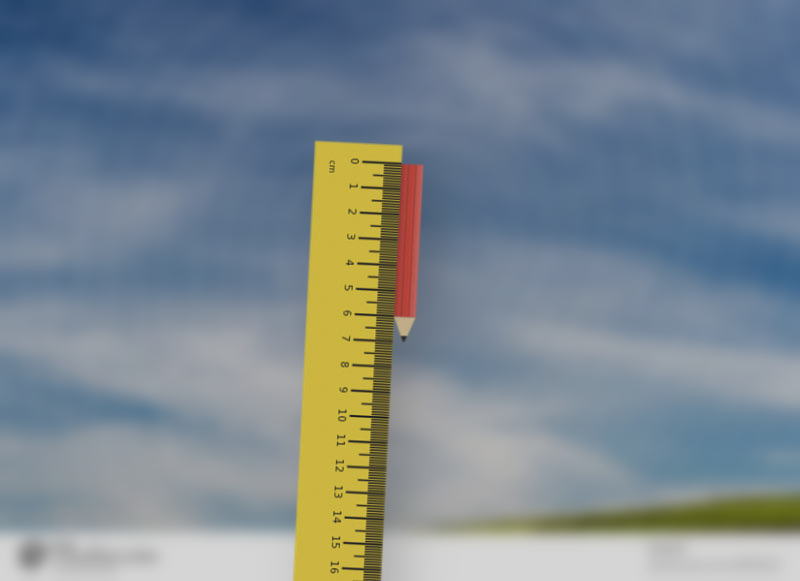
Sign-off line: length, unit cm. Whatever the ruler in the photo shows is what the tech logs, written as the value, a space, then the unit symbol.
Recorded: 7 cm
